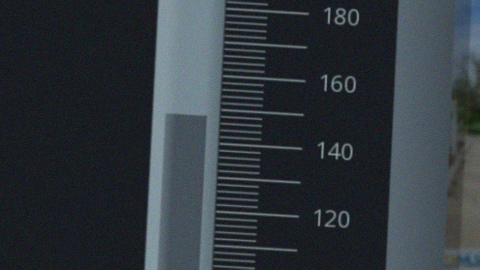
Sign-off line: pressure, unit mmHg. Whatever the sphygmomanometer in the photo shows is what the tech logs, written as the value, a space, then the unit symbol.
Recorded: 148 mmHg
